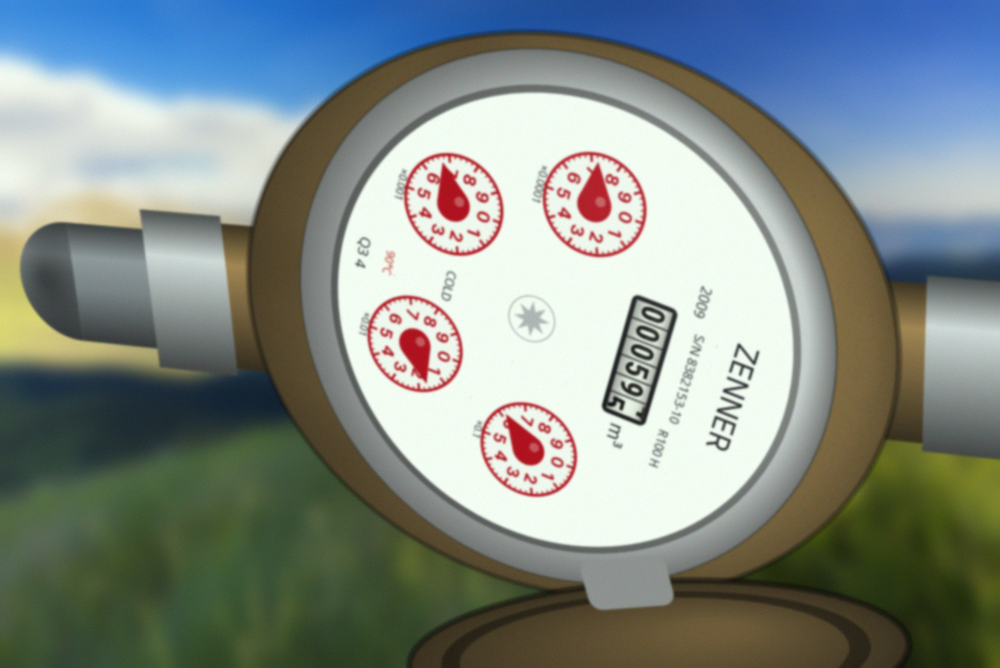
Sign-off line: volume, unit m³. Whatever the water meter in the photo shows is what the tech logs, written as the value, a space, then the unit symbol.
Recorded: 594.6167 m³
